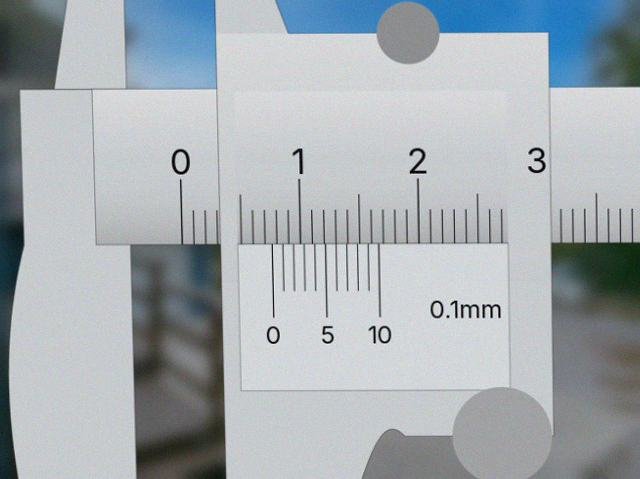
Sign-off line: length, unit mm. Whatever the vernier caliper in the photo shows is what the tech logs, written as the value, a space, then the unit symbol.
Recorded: 7.6 mm
